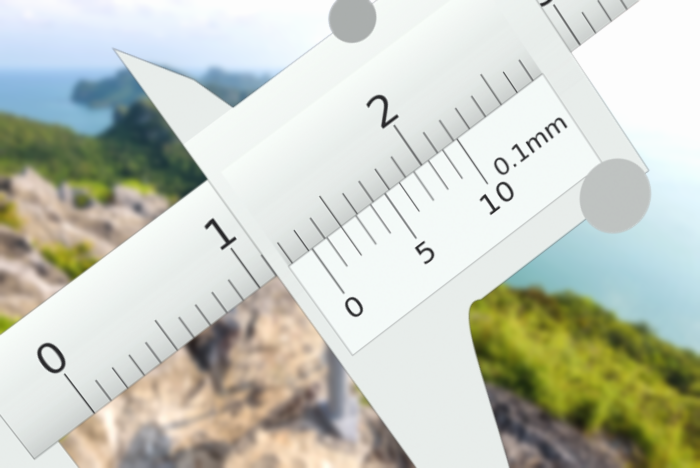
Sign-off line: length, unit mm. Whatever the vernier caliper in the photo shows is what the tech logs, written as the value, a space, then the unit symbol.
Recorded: 13.2 mm
